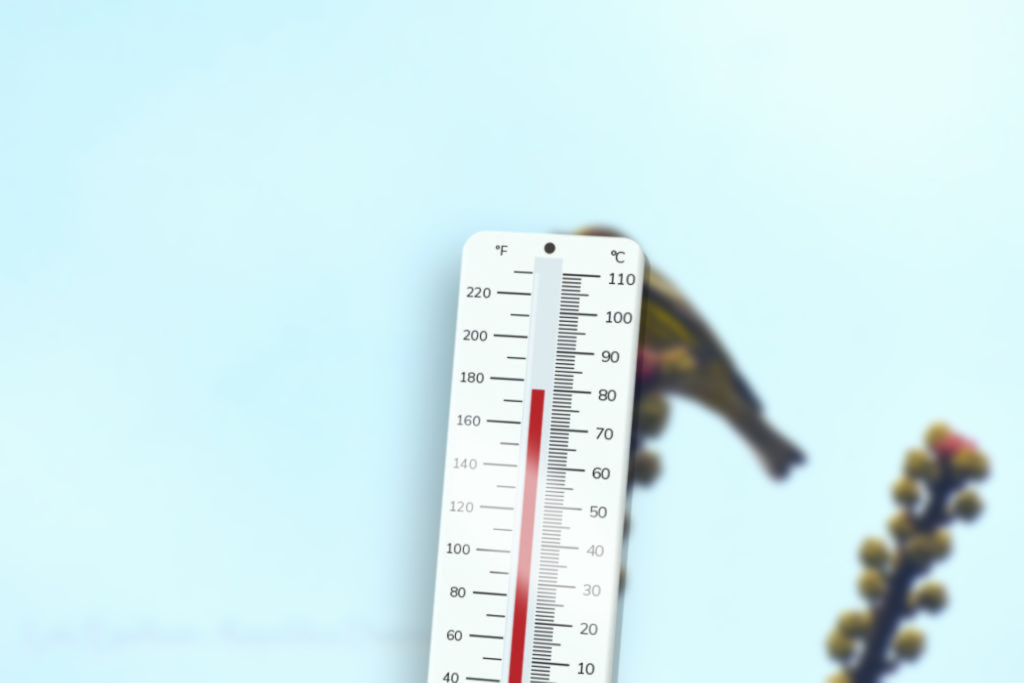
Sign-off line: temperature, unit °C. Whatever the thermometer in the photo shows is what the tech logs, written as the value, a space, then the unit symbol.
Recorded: 80 °C
